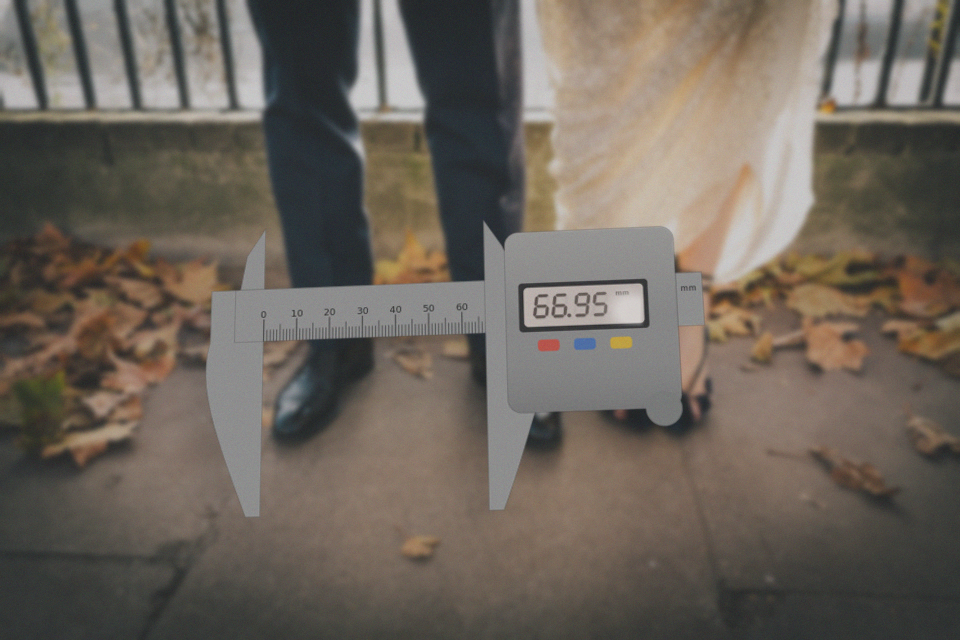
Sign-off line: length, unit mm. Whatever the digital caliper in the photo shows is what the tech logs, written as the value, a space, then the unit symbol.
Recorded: 66.95 mm
